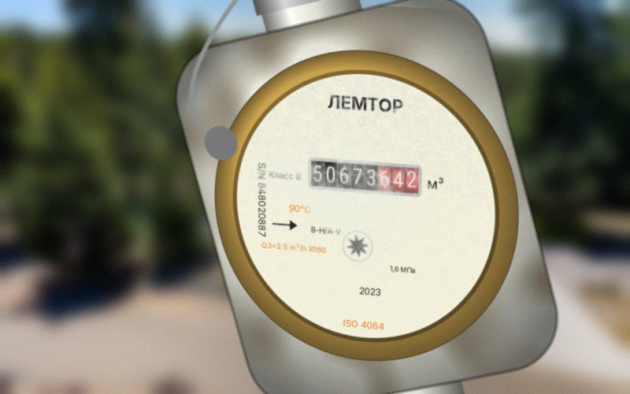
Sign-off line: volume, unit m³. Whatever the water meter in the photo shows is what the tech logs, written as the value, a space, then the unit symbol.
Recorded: 50673.642 m³
